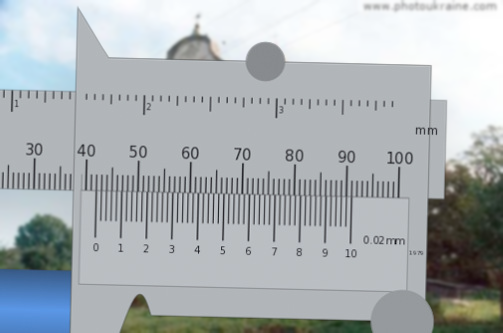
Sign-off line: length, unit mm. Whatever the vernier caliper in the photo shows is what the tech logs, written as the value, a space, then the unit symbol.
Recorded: 42.0 mm
